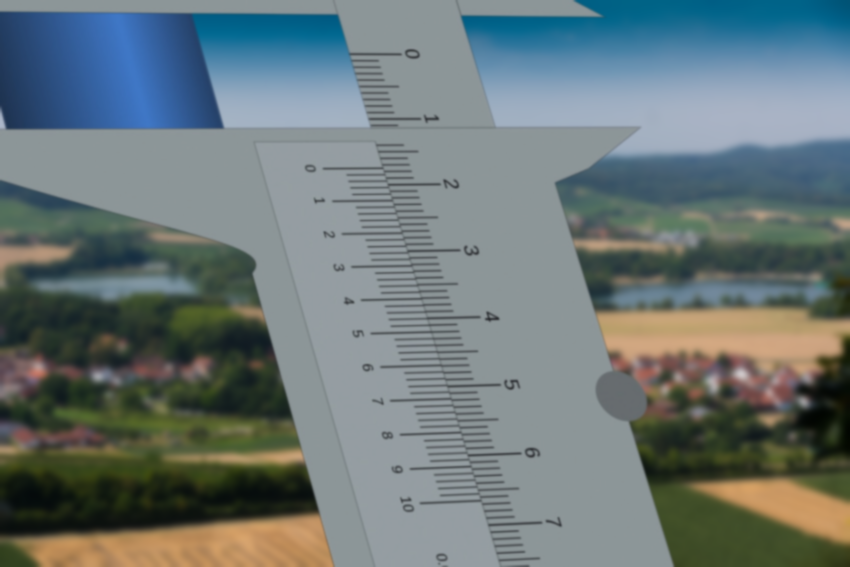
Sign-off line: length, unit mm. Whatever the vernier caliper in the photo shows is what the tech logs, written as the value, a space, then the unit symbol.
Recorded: 17.5 mm
